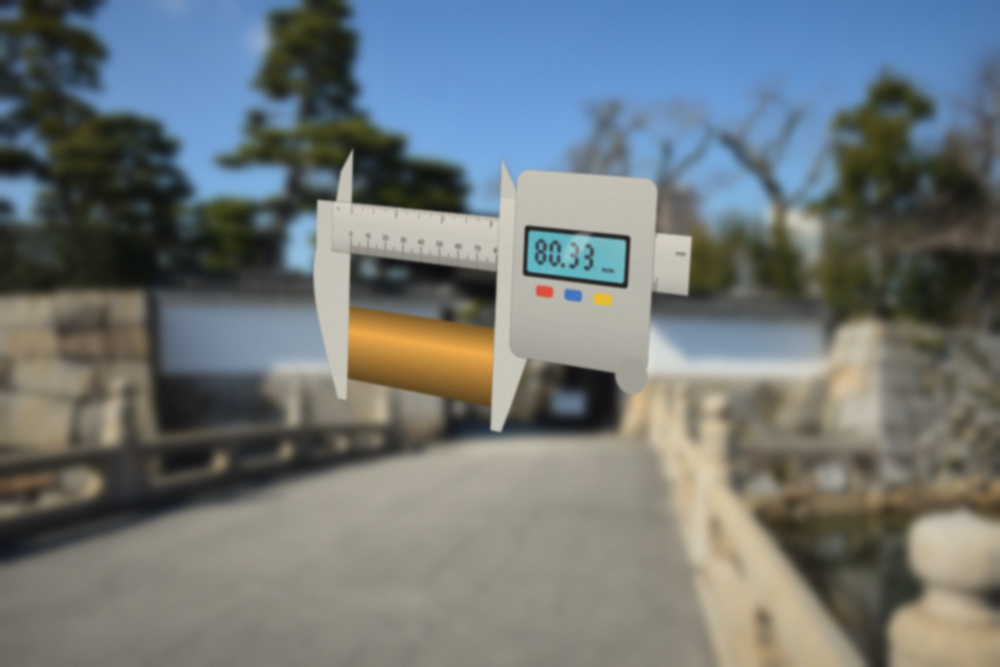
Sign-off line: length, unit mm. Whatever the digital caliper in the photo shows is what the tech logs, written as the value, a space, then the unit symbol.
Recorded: 80.33 mm
